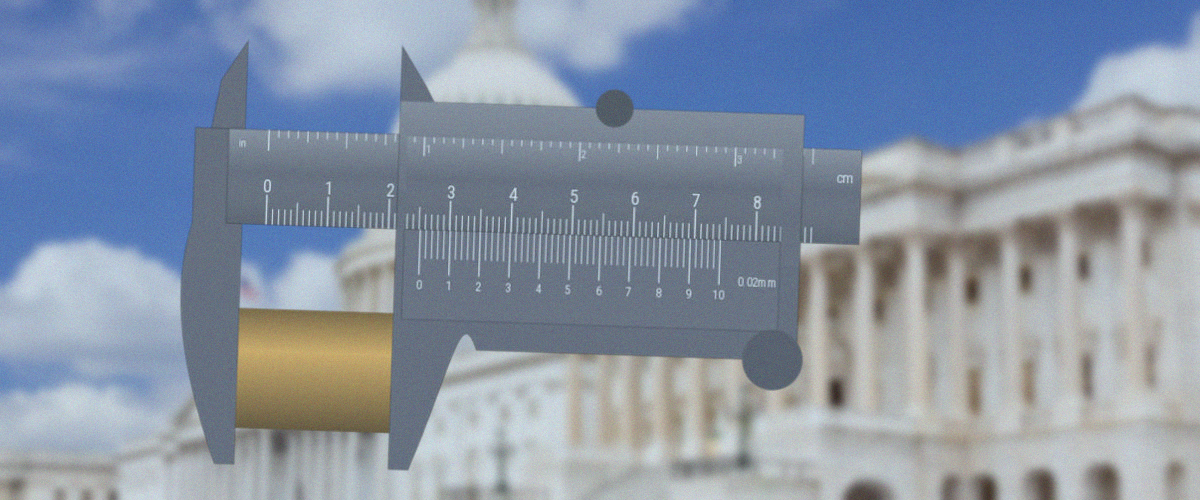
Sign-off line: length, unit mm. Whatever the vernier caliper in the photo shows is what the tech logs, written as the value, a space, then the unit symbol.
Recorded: 25.2 mm
